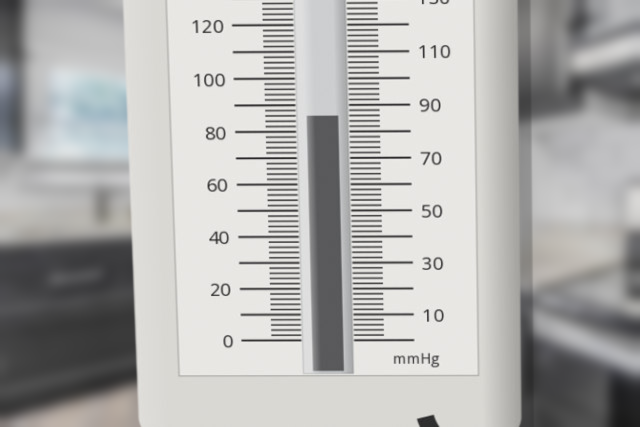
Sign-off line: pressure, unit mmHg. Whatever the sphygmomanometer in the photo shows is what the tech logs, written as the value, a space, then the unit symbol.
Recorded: 86 mmHg
